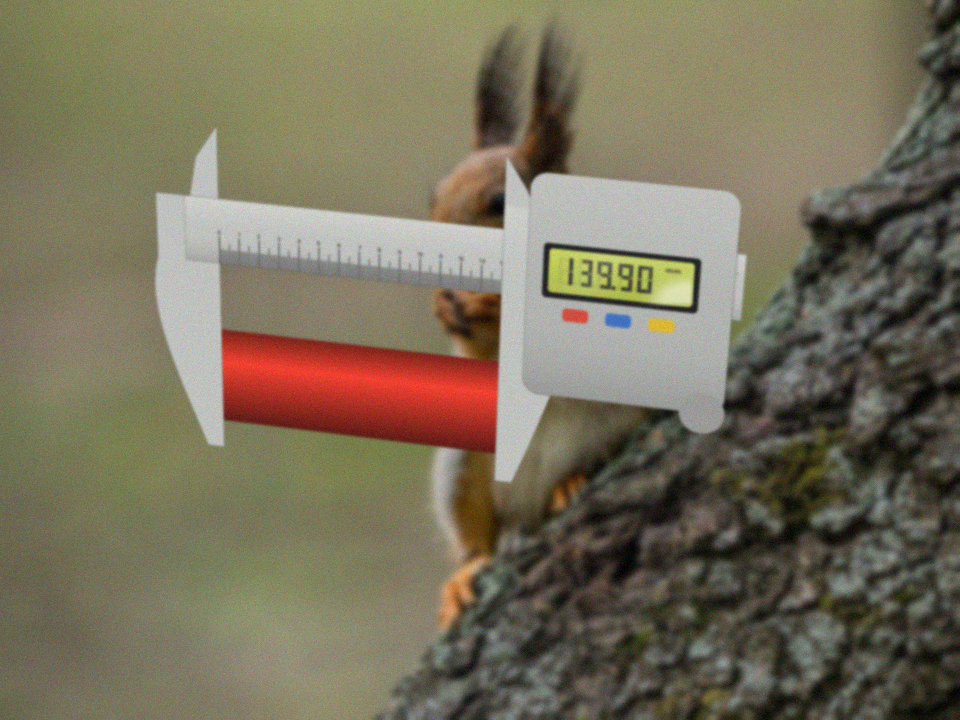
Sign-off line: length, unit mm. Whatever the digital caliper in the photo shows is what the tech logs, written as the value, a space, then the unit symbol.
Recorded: 139.90 mm
